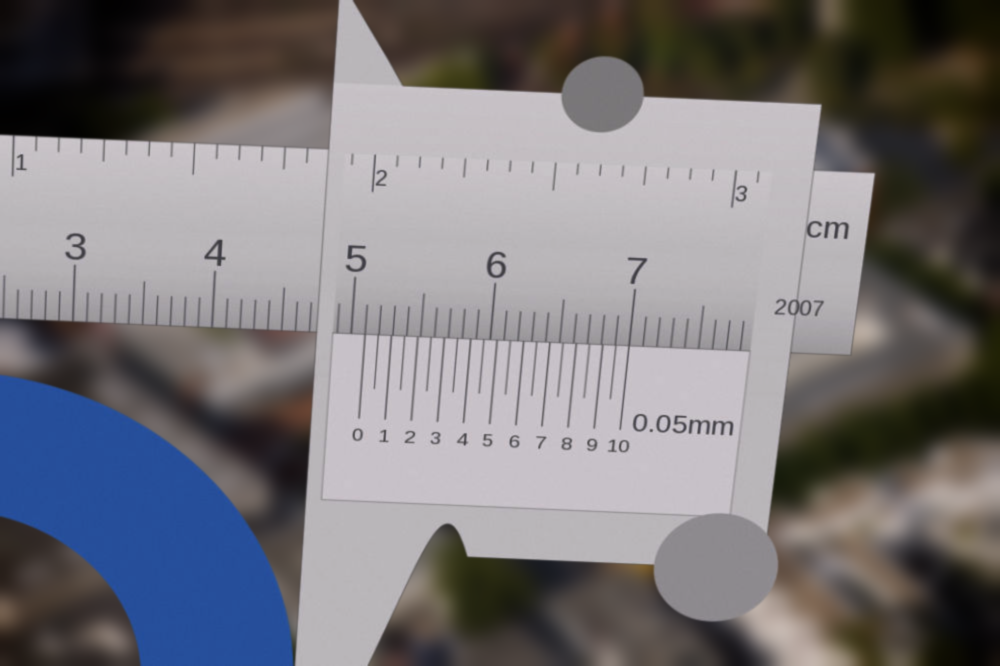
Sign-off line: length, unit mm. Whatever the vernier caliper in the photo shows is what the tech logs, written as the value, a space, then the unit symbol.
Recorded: 51.0 mm
